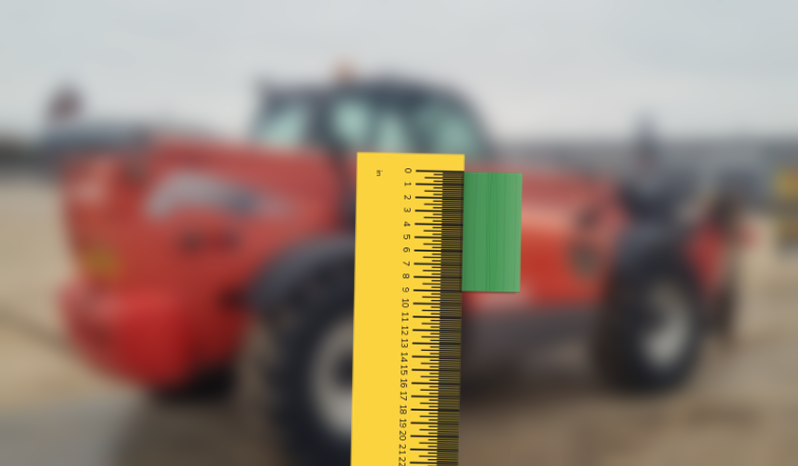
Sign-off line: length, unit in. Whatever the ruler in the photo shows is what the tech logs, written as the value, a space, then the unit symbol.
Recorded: 9 in
